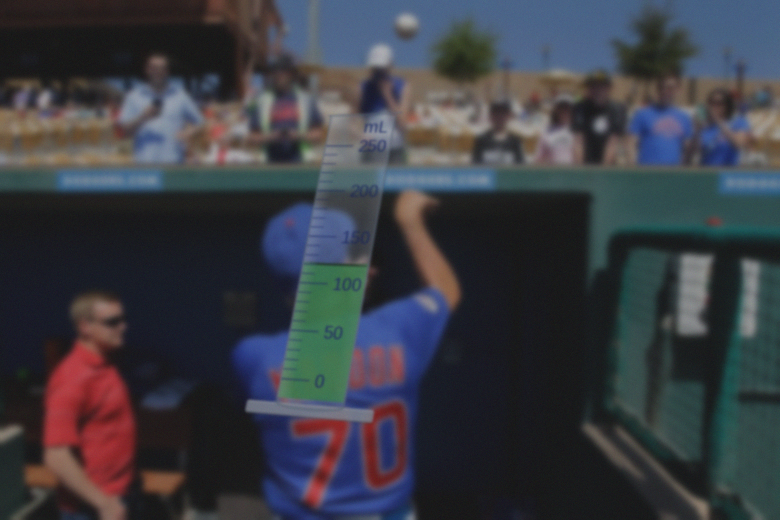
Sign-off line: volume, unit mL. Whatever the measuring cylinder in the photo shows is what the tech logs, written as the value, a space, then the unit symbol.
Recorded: 120 mL
